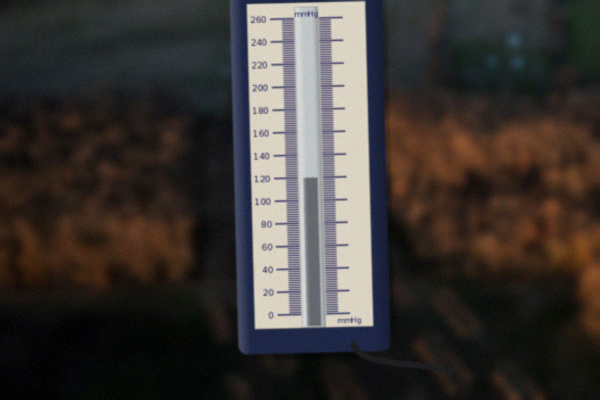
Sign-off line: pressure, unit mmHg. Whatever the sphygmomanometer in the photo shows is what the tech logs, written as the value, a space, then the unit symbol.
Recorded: 120 mmHg
